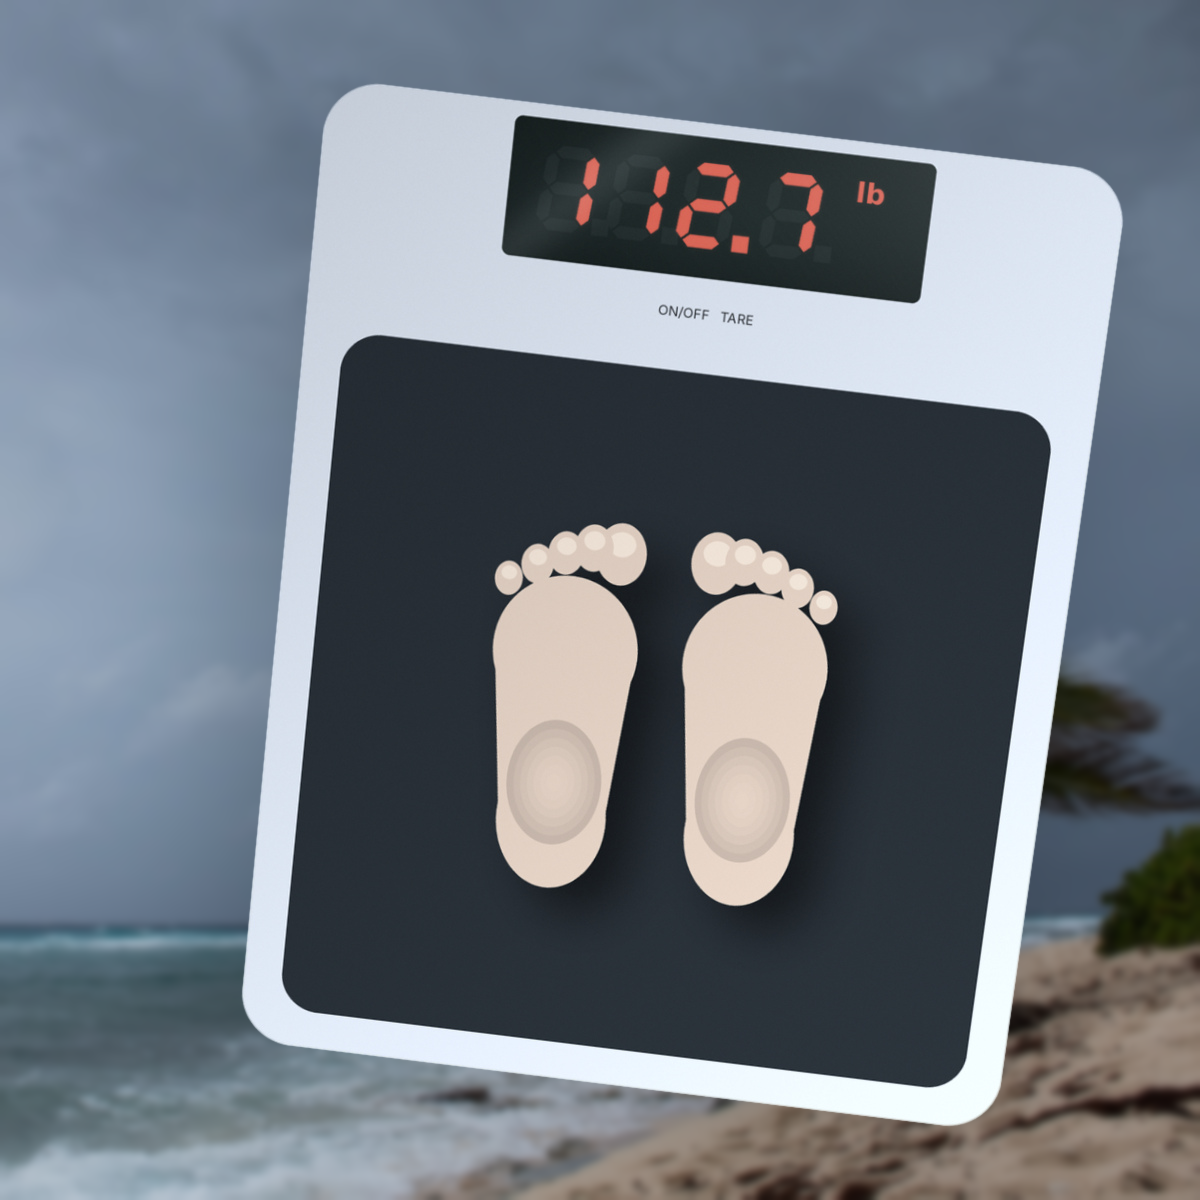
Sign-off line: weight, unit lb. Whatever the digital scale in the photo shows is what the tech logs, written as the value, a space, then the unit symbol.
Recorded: 112.7 lb
